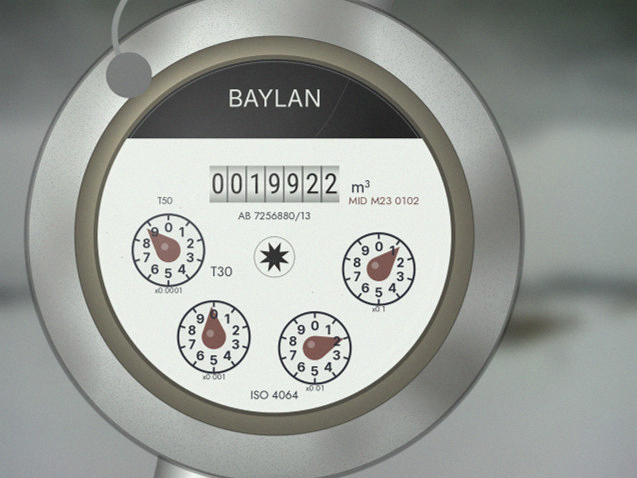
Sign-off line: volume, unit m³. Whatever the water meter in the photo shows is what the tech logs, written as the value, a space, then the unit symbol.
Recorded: 19922.1198 m³
